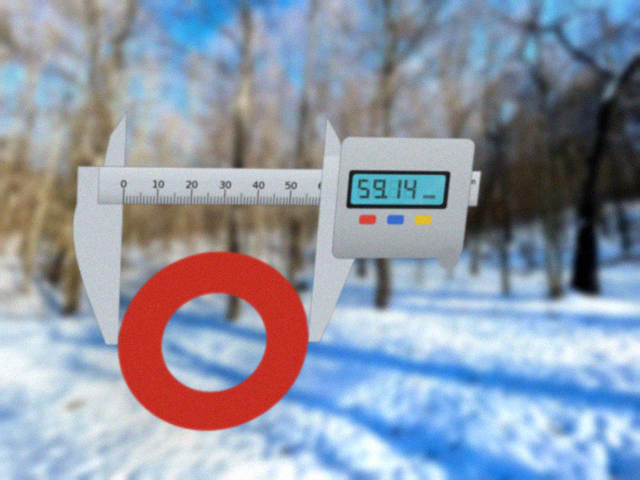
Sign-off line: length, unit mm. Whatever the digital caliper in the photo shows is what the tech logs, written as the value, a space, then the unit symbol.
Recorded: 59.14 mm
